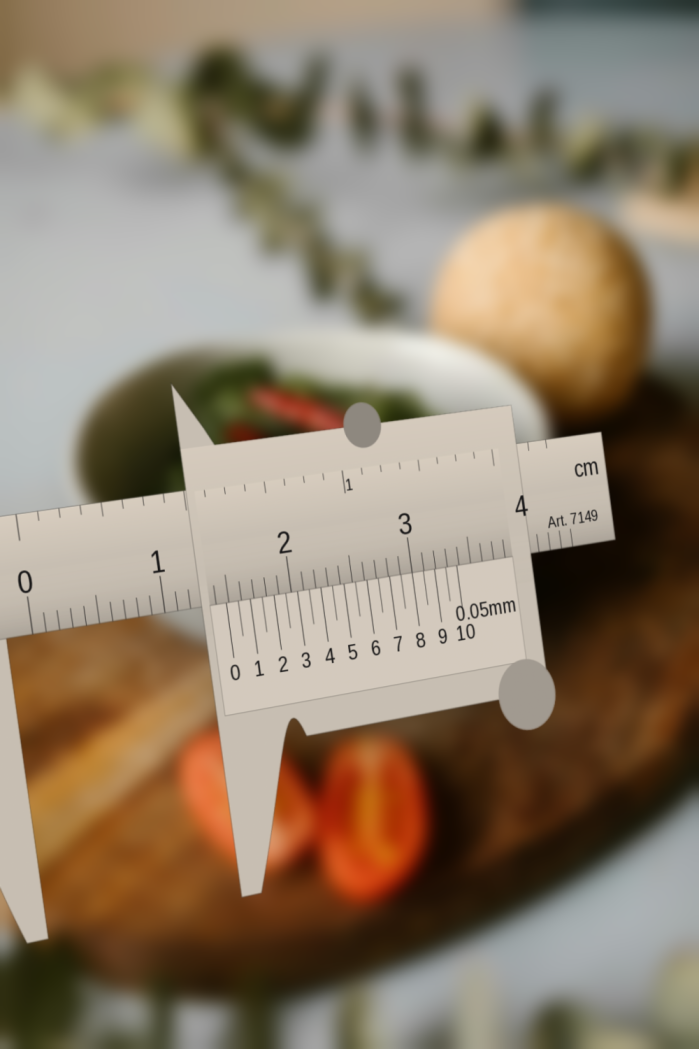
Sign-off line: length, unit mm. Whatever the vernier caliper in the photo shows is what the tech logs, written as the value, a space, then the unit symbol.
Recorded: 14.8 mm
